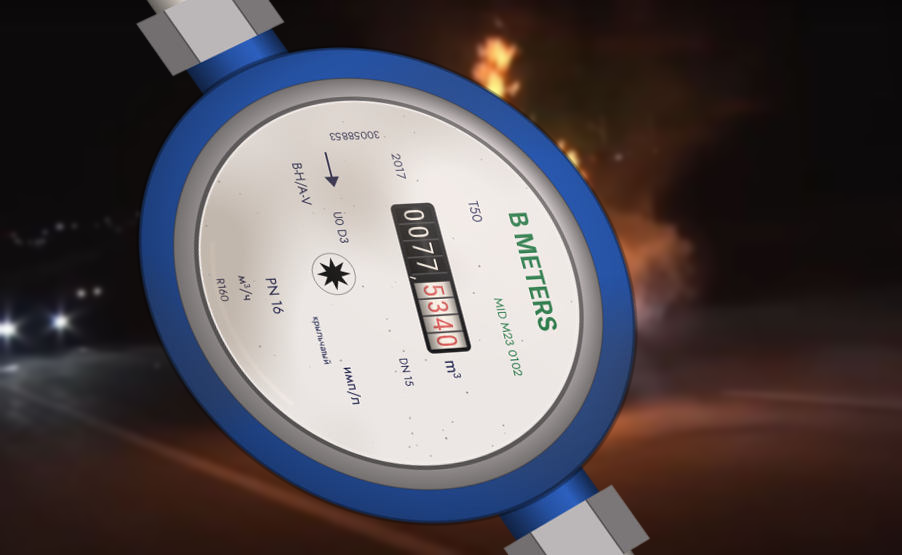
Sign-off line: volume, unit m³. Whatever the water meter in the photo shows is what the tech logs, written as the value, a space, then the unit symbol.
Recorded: 77.5340 m³
